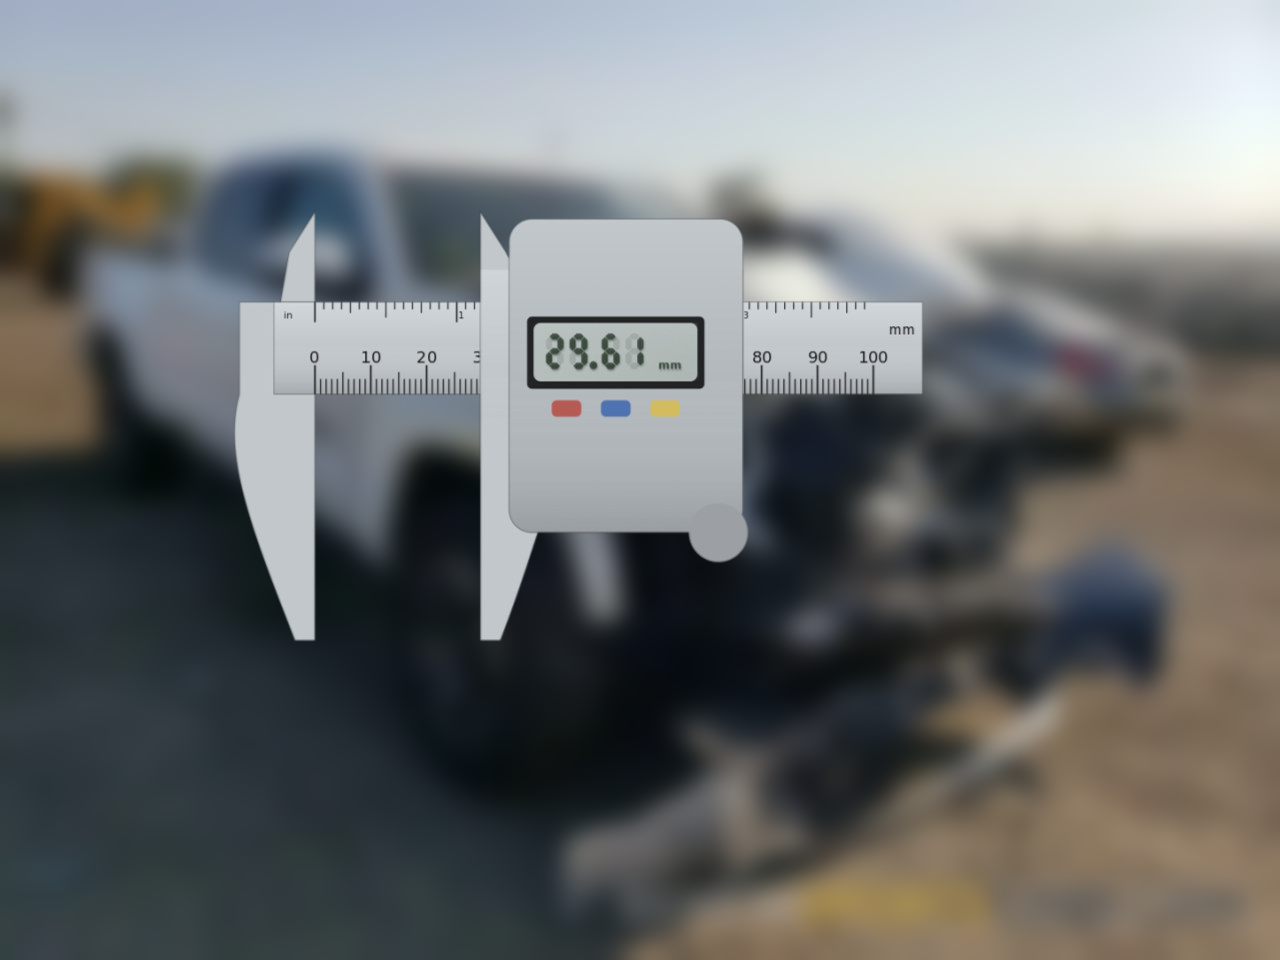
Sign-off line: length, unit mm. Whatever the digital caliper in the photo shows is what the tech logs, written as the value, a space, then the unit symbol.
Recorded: 29.61 mm
